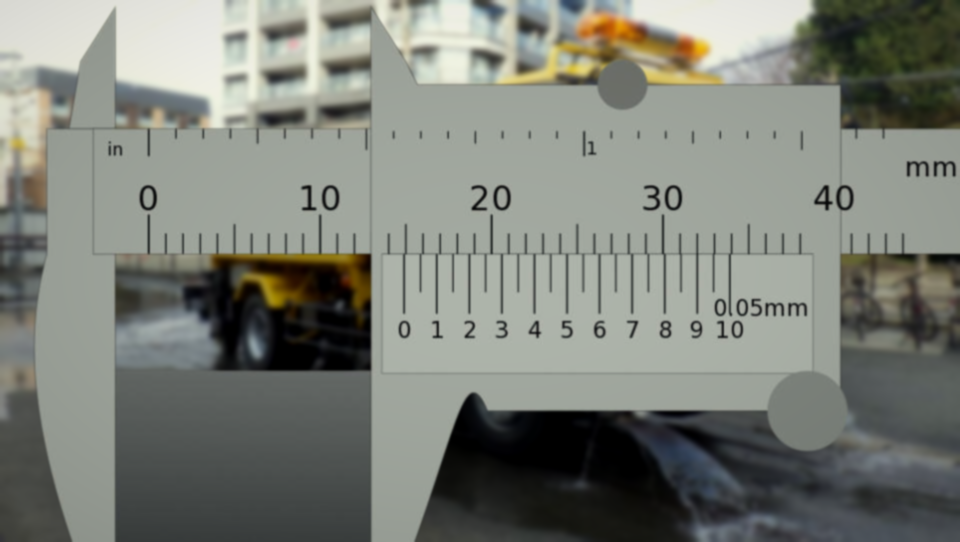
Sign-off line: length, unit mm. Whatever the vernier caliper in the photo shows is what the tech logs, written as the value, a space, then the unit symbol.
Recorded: 14.9 mm
